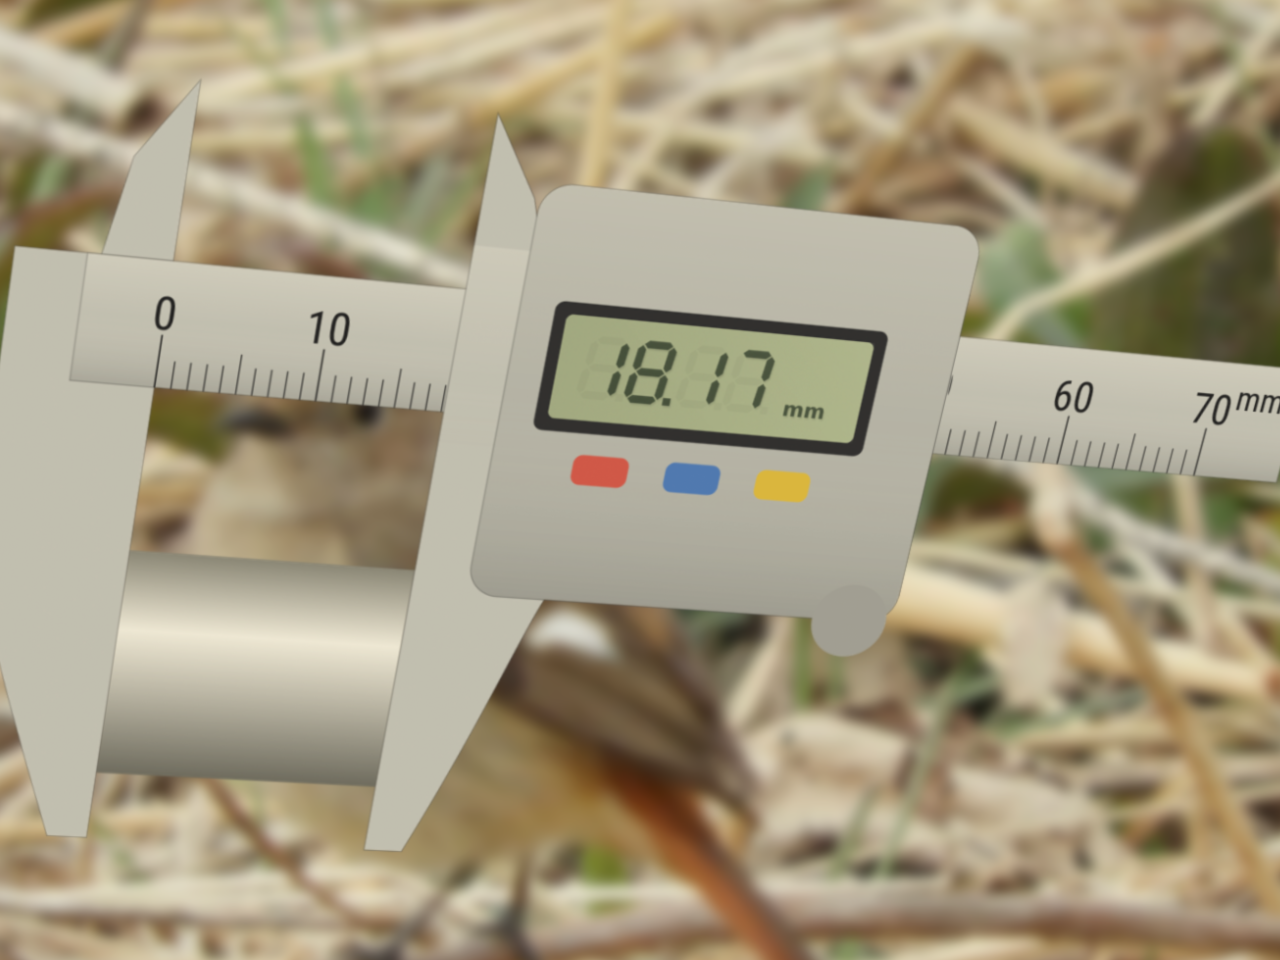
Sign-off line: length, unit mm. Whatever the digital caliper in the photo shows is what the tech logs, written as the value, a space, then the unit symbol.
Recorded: 18.17 mm
